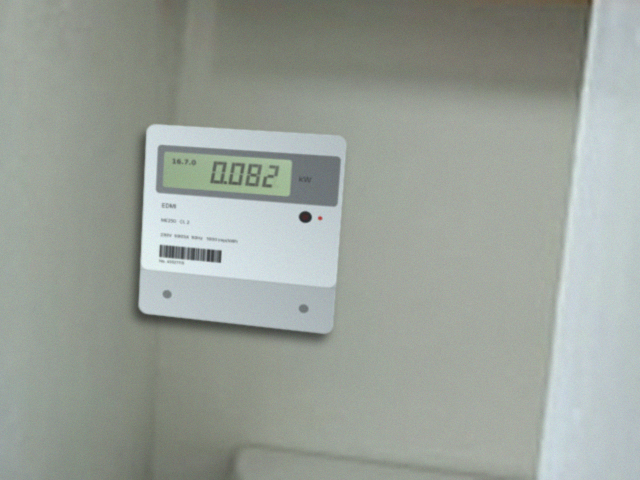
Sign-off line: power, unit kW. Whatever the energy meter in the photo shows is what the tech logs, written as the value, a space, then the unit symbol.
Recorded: 0.082 kW
